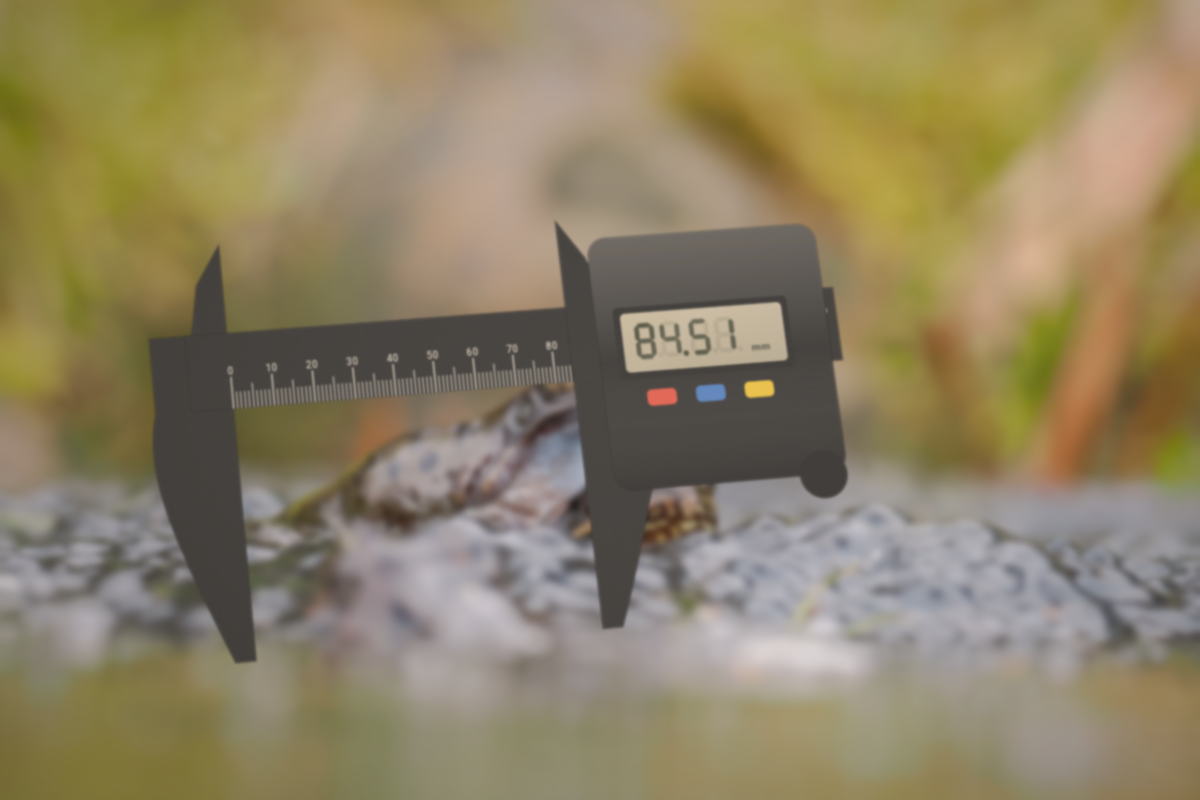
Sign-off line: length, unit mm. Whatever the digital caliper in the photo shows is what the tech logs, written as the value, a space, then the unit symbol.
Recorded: 84.51 mm
